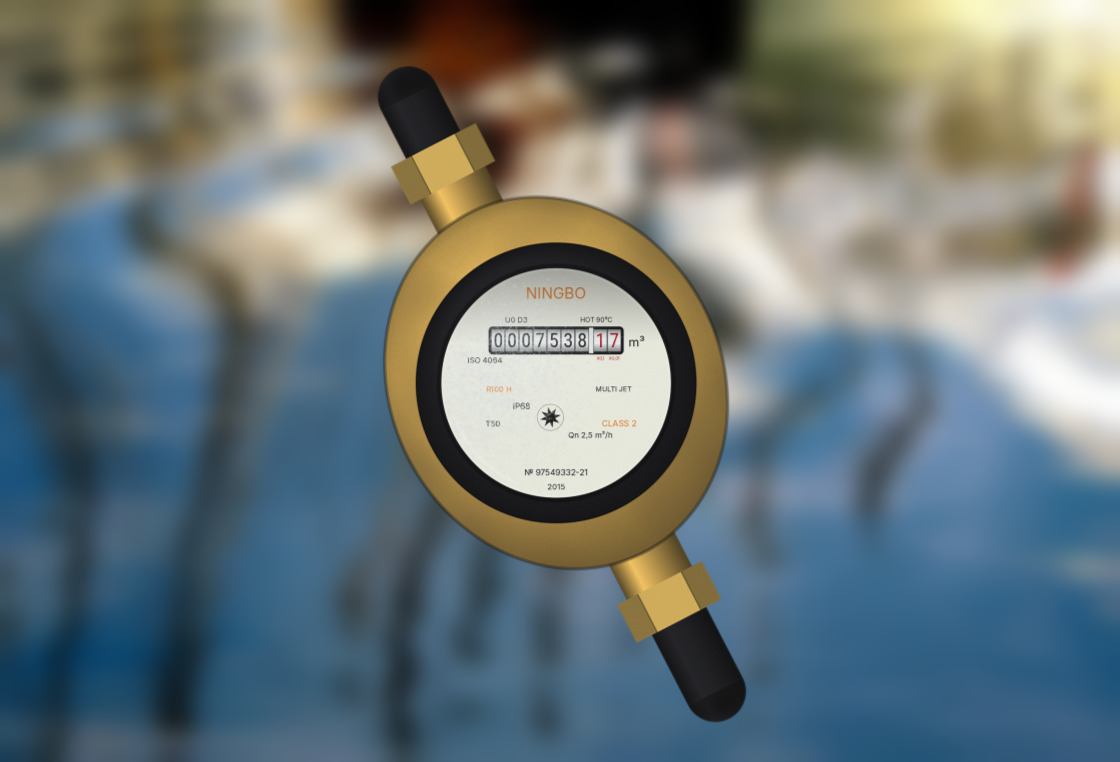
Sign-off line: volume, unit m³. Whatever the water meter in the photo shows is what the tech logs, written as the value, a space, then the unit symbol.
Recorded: 7538.17 m³
